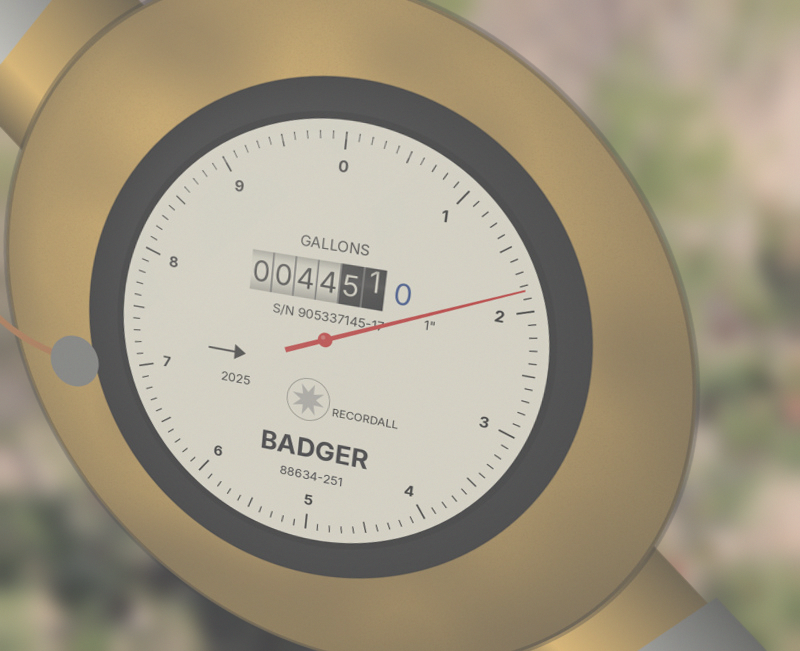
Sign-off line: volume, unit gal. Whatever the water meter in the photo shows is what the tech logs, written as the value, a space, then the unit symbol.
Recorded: 44511.8 gal
